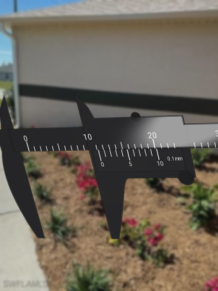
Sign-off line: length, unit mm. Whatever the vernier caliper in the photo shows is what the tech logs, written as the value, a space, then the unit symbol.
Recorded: 11.2 mm
